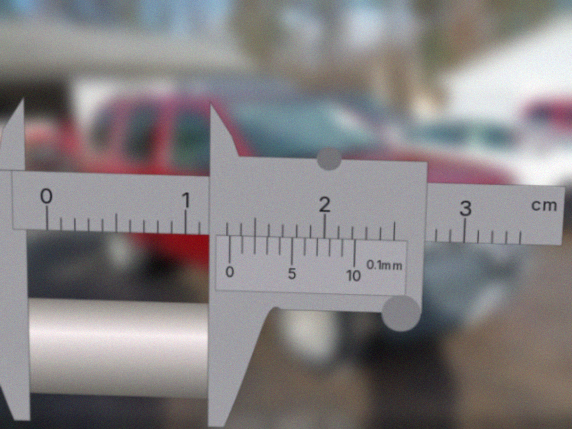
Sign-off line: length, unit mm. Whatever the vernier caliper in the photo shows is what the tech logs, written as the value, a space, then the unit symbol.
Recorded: 13.2 mm
